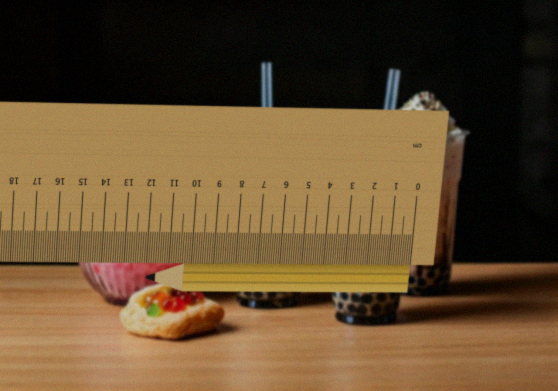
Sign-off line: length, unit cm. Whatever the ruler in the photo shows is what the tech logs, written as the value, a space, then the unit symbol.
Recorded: 12 cm
